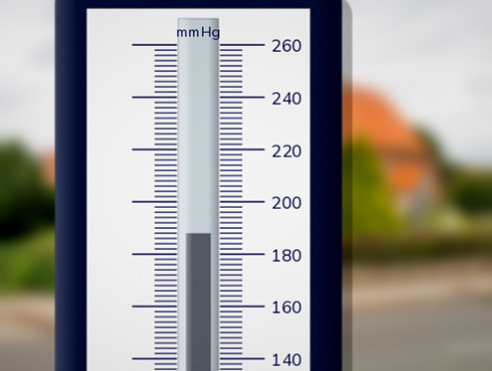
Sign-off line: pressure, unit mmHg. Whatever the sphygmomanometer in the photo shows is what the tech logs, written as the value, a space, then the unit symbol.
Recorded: 188 mmHg
